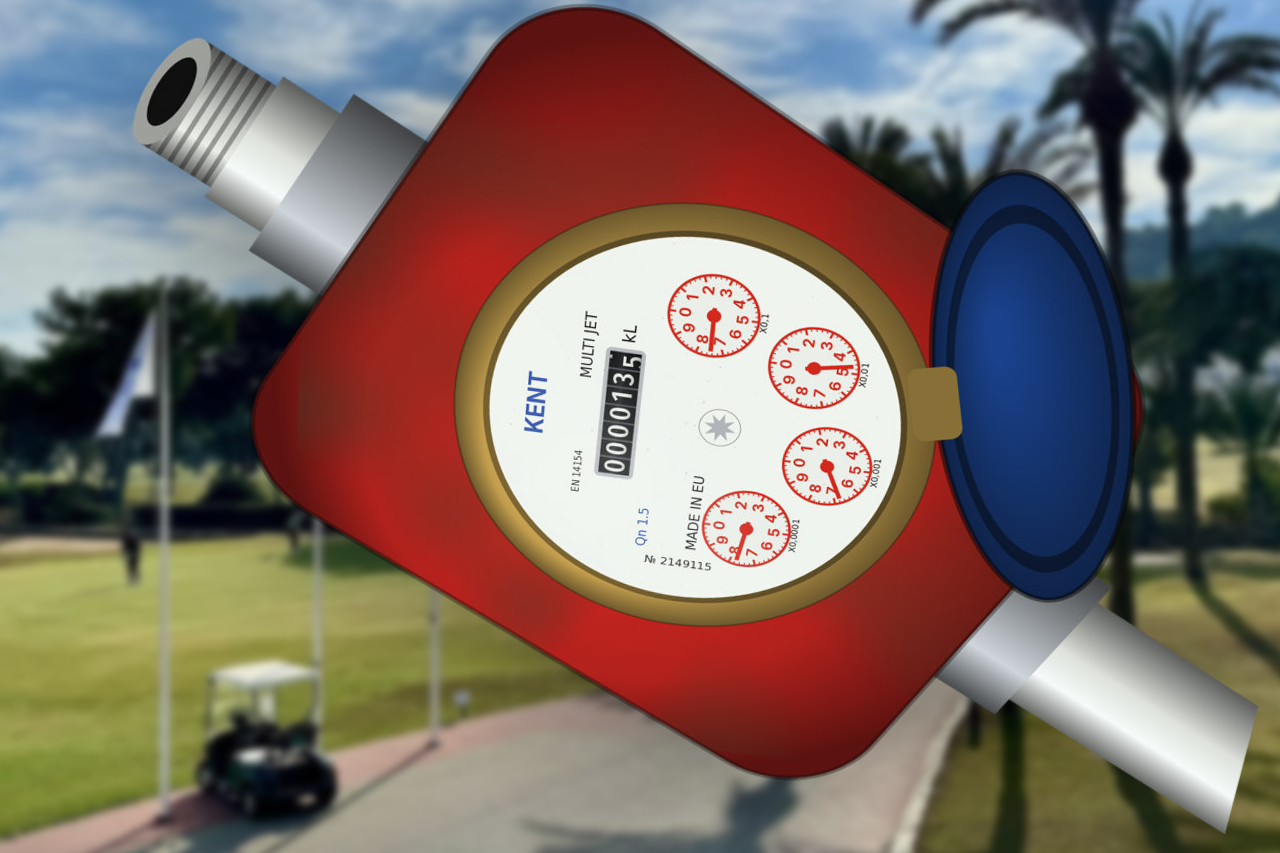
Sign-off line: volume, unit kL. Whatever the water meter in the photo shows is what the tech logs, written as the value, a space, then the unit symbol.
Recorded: 134.7467 kL
